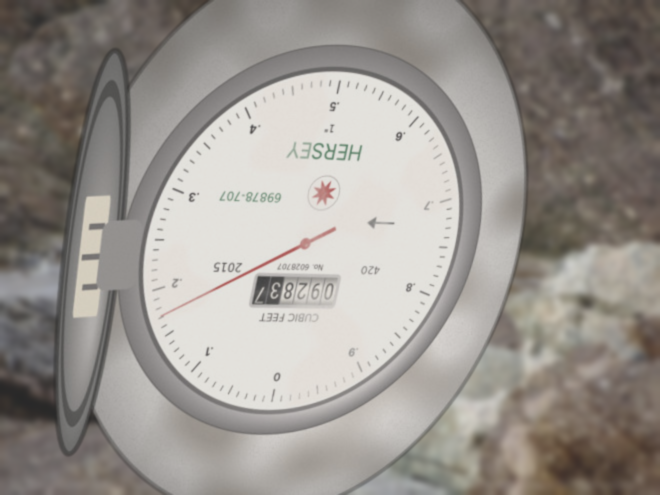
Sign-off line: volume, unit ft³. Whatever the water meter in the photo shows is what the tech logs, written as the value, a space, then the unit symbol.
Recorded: 92837.17 ft³
